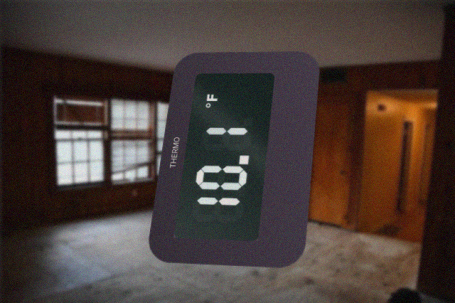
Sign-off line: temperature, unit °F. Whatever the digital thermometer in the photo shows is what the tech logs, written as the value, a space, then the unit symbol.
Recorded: 10.1 °F
